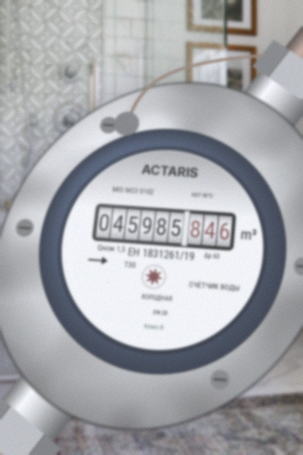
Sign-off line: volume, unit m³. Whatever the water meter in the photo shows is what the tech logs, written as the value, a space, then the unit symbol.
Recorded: 45985.846 m³
